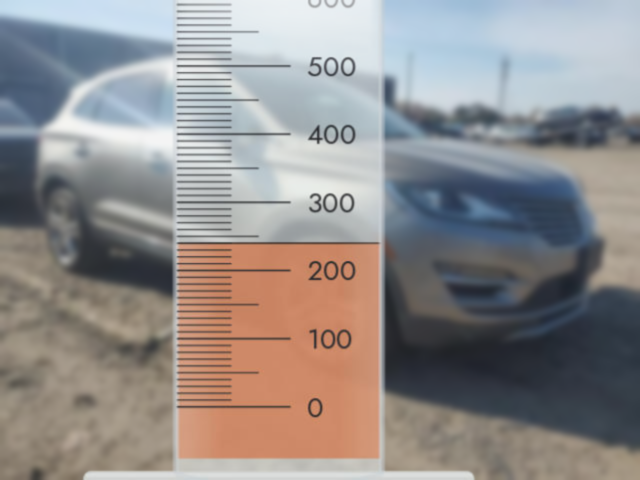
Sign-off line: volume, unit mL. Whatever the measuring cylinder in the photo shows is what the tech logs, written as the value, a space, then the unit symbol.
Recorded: 240 mL
